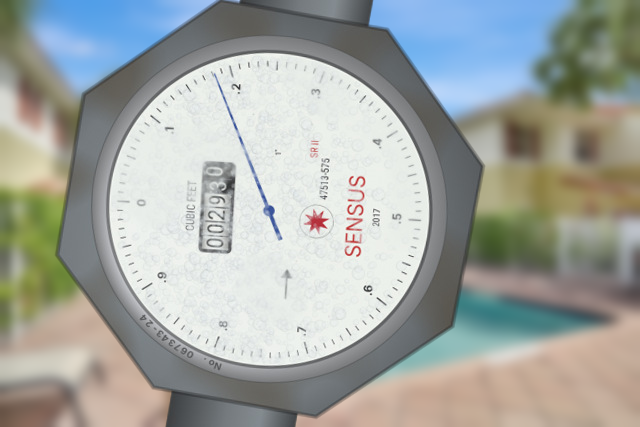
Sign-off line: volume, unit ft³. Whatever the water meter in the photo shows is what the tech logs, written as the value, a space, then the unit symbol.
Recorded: 2930.18 ft³
